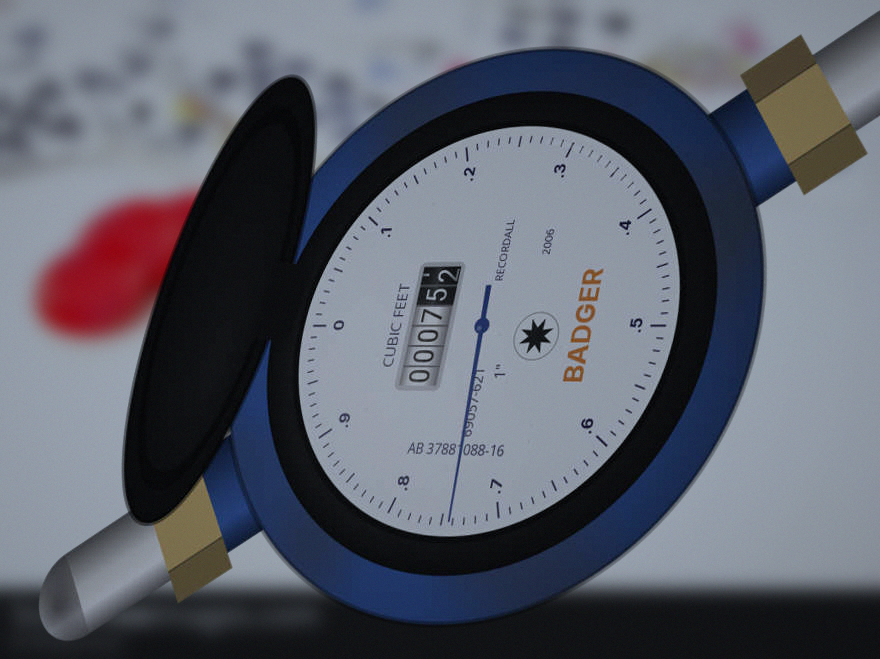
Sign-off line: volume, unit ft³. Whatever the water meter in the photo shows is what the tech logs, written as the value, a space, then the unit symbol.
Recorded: 751.74 ft³
